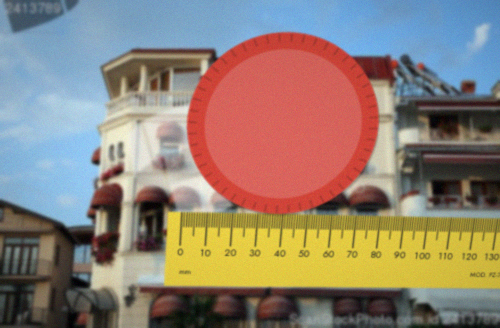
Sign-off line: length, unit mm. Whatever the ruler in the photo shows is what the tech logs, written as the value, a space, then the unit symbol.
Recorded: 75 mm
